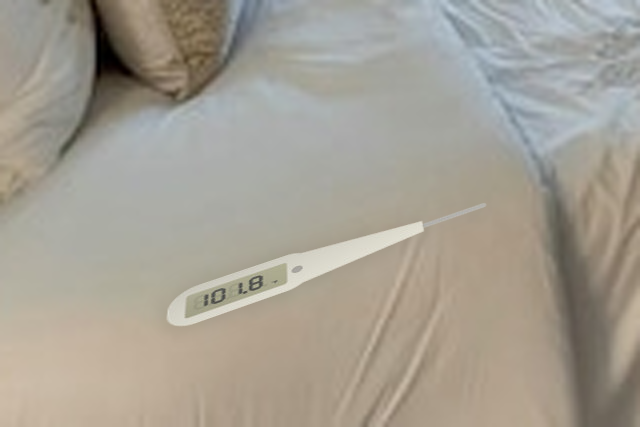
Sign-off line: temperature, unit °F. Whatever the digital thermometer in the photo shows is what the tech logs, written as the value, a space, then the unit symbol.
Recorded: 101.8 °F
